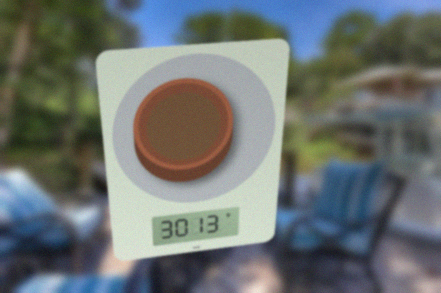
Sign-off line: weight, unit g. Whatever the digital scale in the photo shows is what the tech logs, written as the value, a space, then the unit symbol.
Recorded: 3013 g
